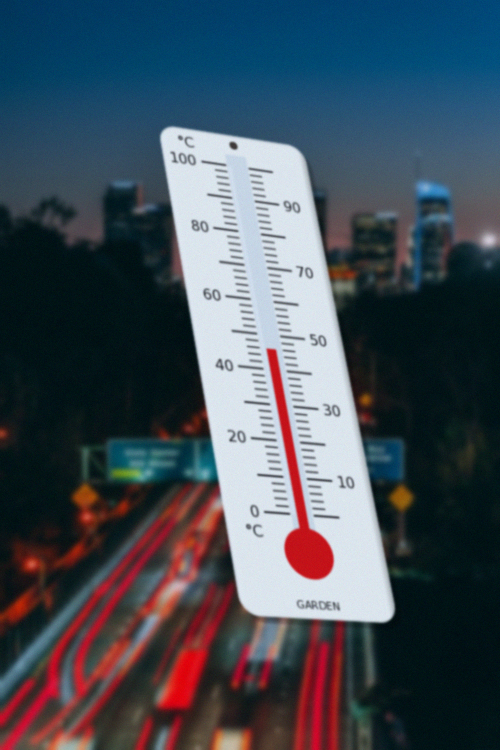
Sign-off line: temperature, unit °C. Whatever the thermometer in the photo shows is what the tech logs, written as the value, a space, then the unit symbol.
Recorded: 46 °C
